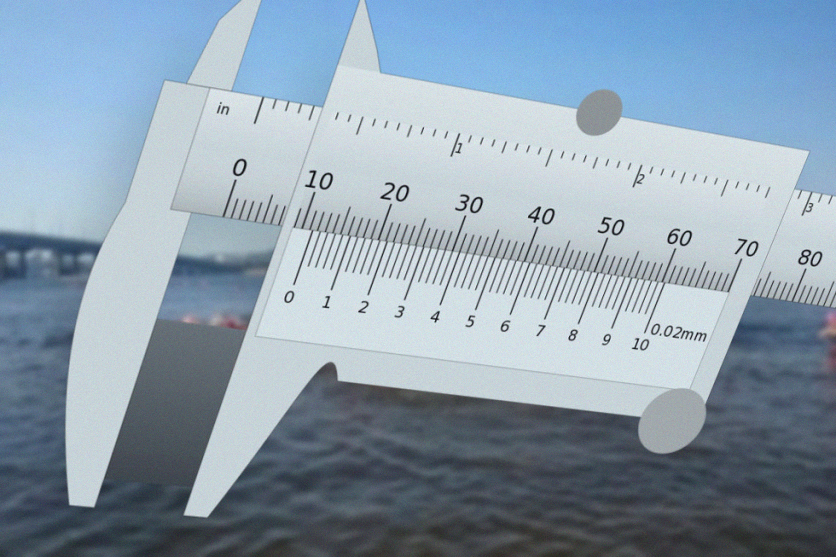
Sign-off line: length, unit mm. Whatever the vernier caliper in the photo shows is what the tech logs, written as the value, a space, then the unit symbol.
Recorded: 11.4 mm
